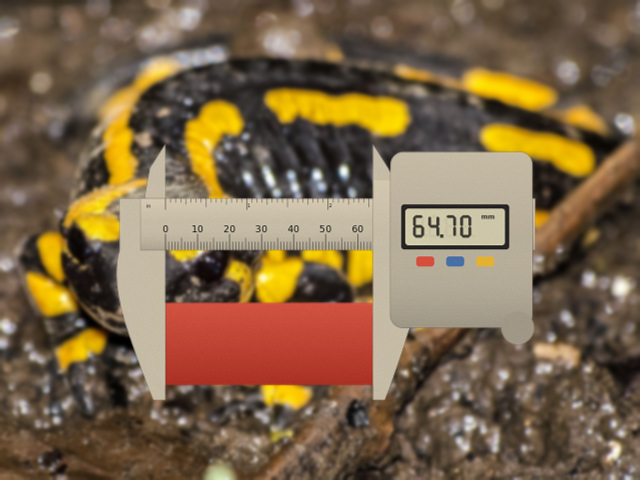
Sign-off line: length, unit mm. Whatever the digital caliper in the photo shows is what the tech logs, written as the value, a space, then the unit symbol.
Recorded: 64.70 mm
